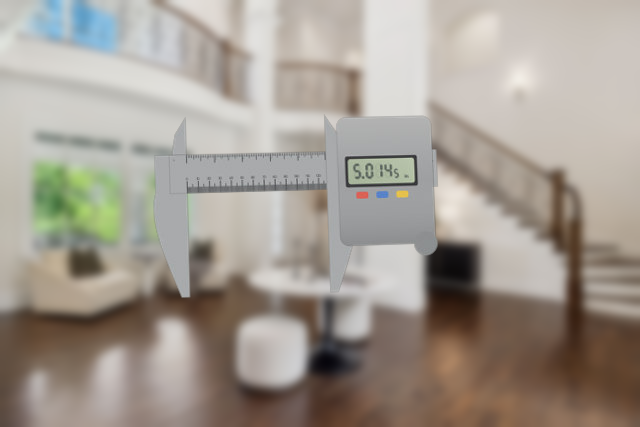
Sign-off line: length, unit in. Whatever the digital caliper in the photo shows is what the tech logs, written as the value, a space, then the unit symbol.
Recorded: 5.0145 in
